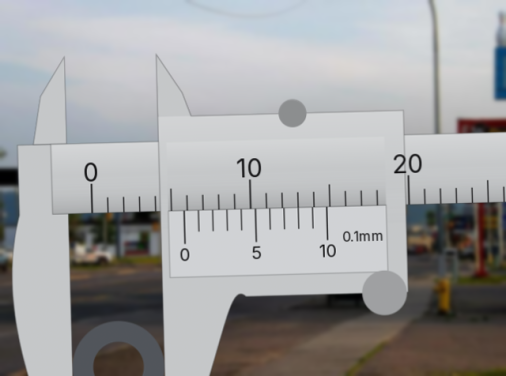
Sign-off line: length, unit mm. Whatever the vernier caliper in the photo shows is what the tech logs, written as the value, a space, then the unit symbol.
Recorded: 5.8 mm
